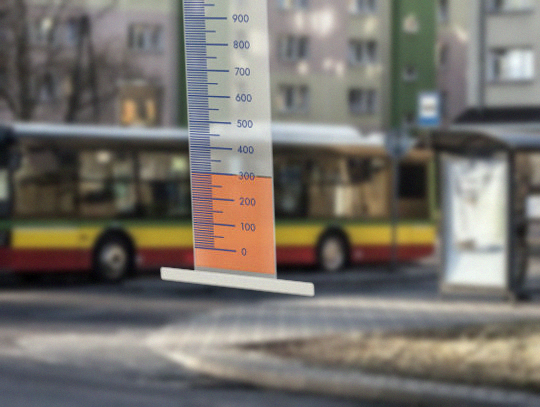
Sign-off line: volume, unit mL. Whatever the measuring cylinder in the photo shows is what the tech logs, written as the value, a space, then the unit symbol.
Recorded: 300 mL
